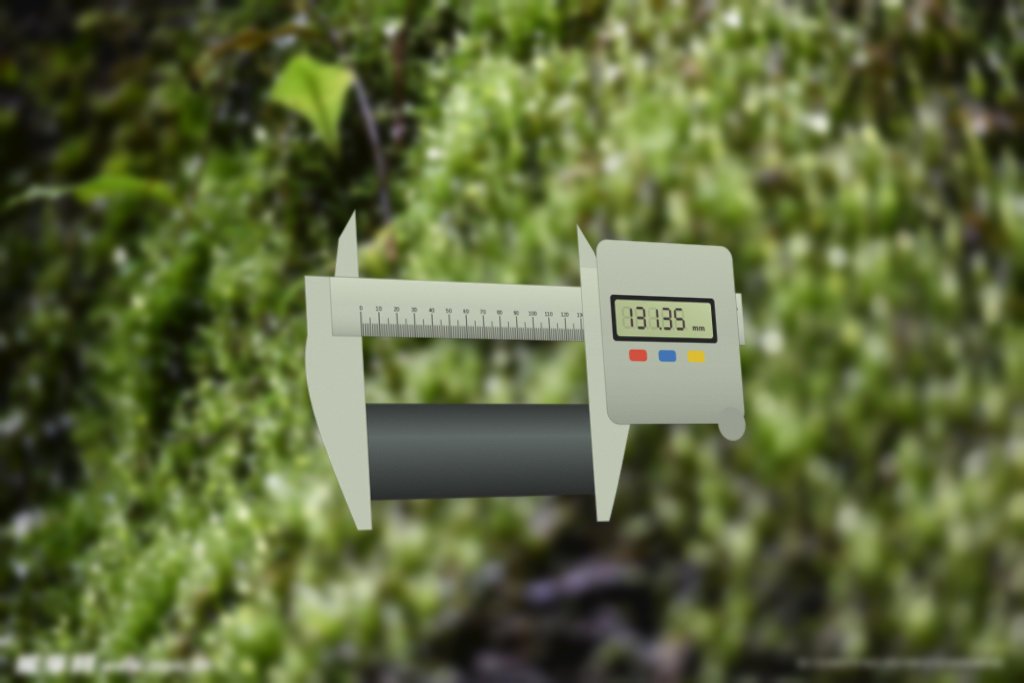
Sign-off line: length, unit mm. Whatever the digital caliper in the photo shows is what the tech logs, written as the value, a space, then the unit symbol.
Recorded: 131.35 mm
